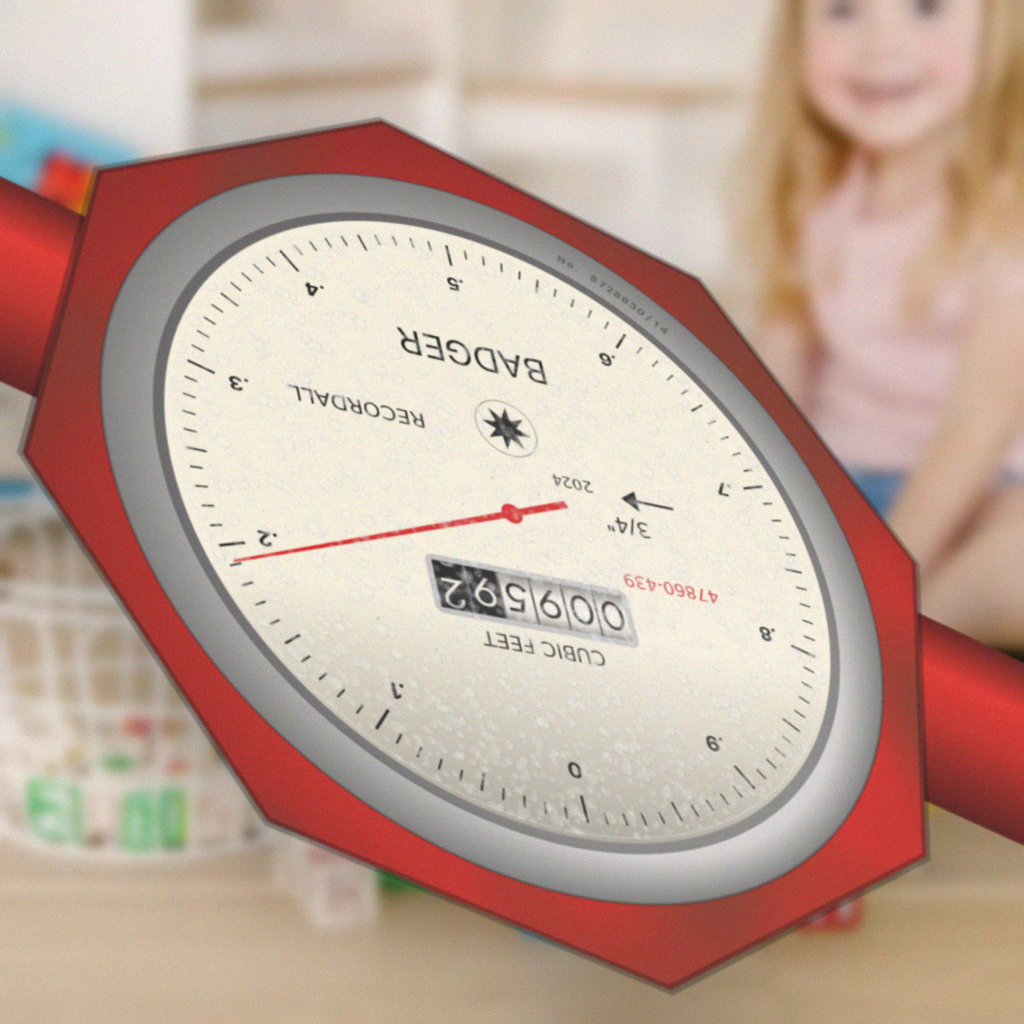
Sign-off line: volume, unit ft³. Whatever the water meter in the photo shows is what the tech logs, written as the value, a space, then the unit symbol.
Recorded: 9592.19 ft³
